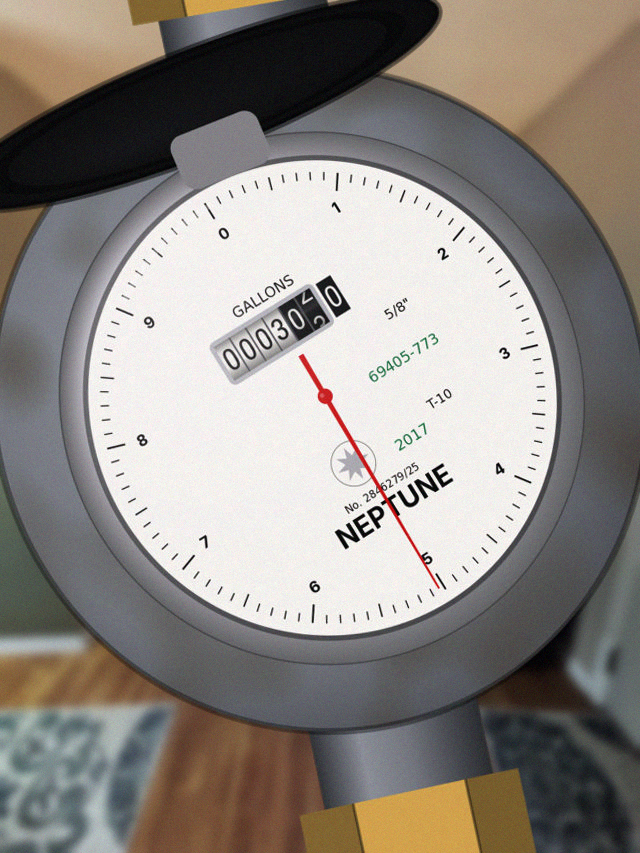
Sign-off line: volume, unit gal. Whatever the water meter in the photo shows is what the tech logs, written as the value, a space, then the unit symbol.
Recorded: 3025.0 gal
